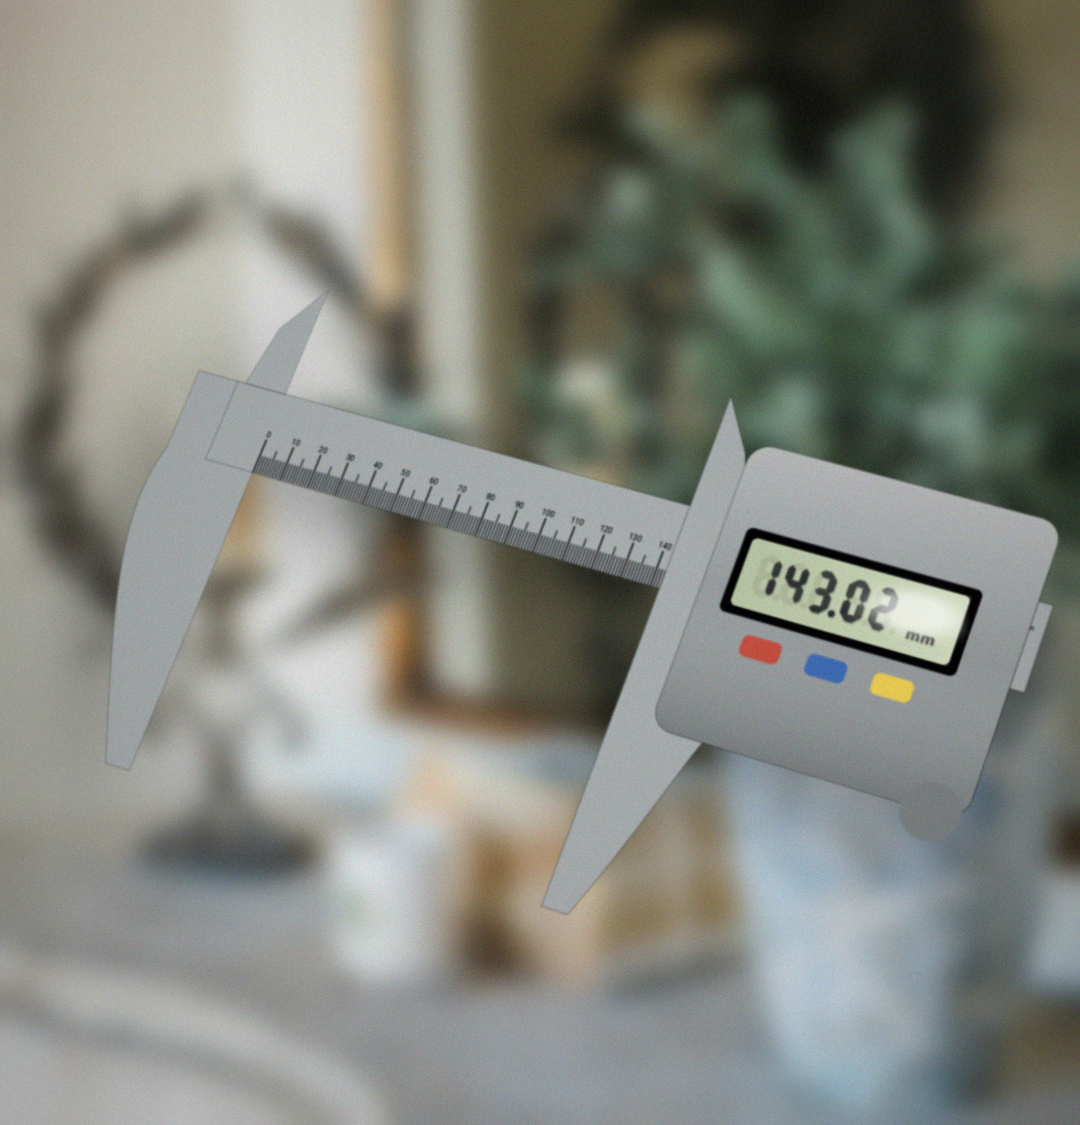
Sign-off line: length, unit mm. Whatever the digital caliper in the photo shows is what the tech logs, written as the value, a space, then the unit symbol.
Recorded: 143.02 mm
